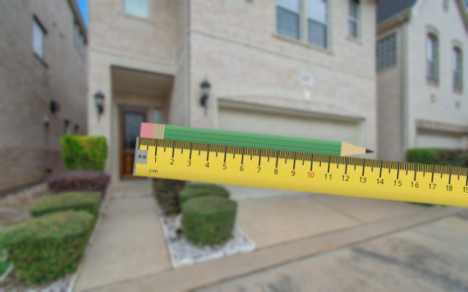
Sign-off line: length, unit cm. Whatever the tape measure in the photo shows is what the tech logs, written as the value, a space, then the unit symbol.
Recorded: 13.5 cm
